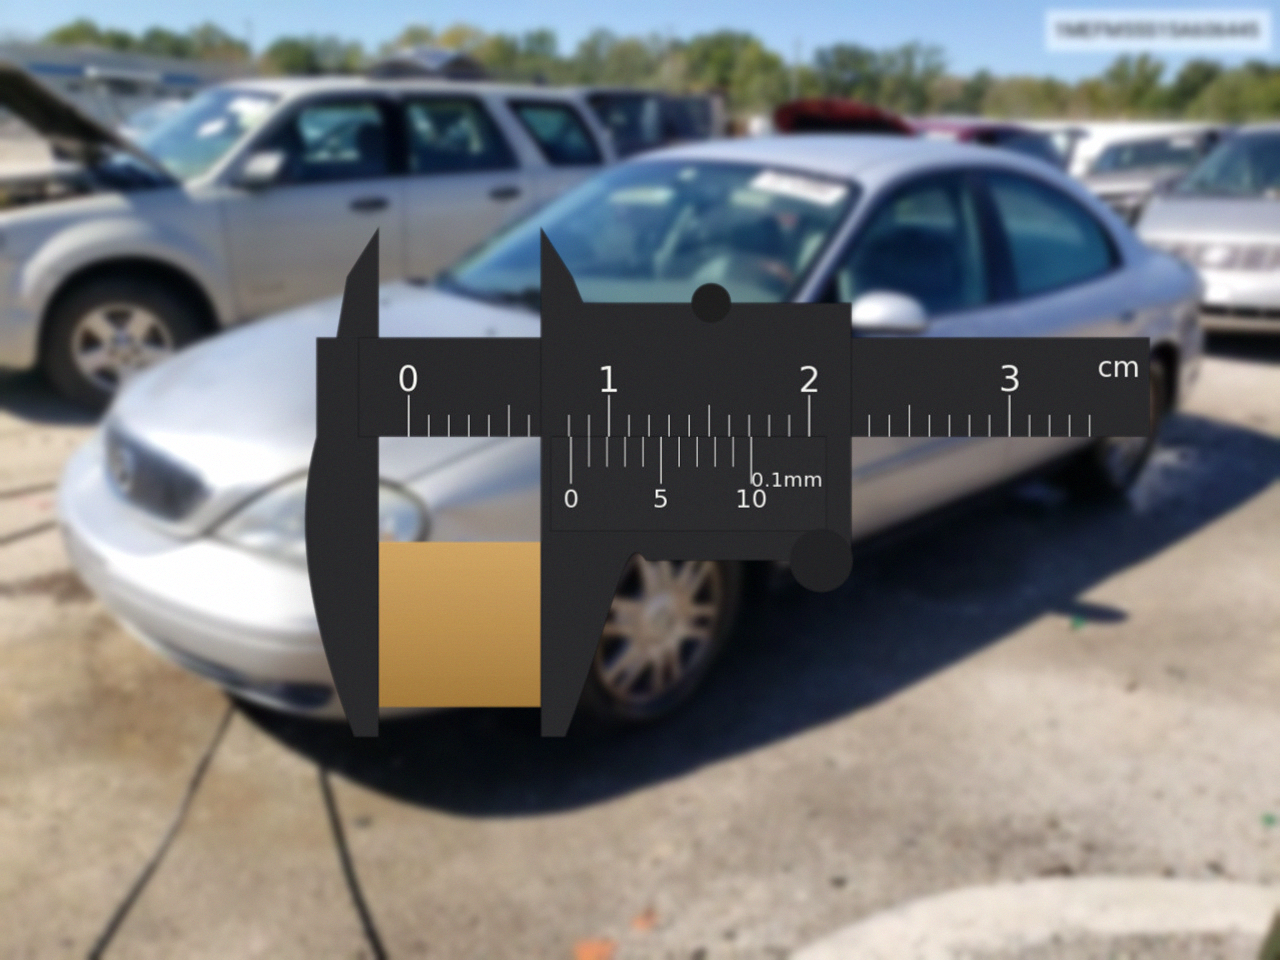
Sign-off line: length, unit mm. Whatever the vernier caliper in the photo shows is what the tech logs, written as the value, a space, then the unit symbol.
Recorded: 8.1 mm
